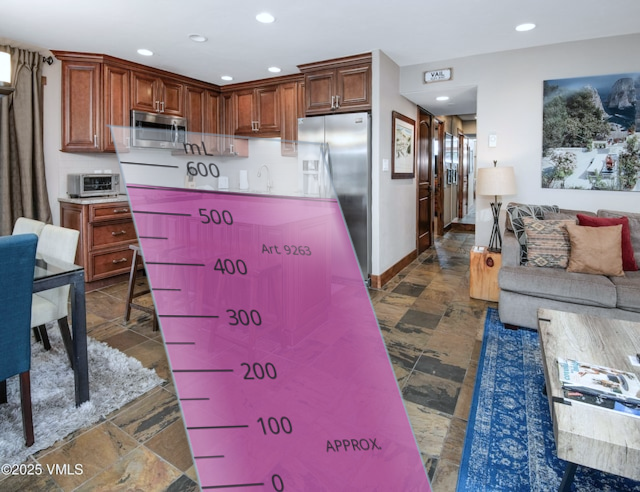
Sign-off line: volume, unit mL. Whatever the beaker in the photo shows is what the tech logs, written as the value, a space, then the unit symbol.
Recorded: 550 mL
